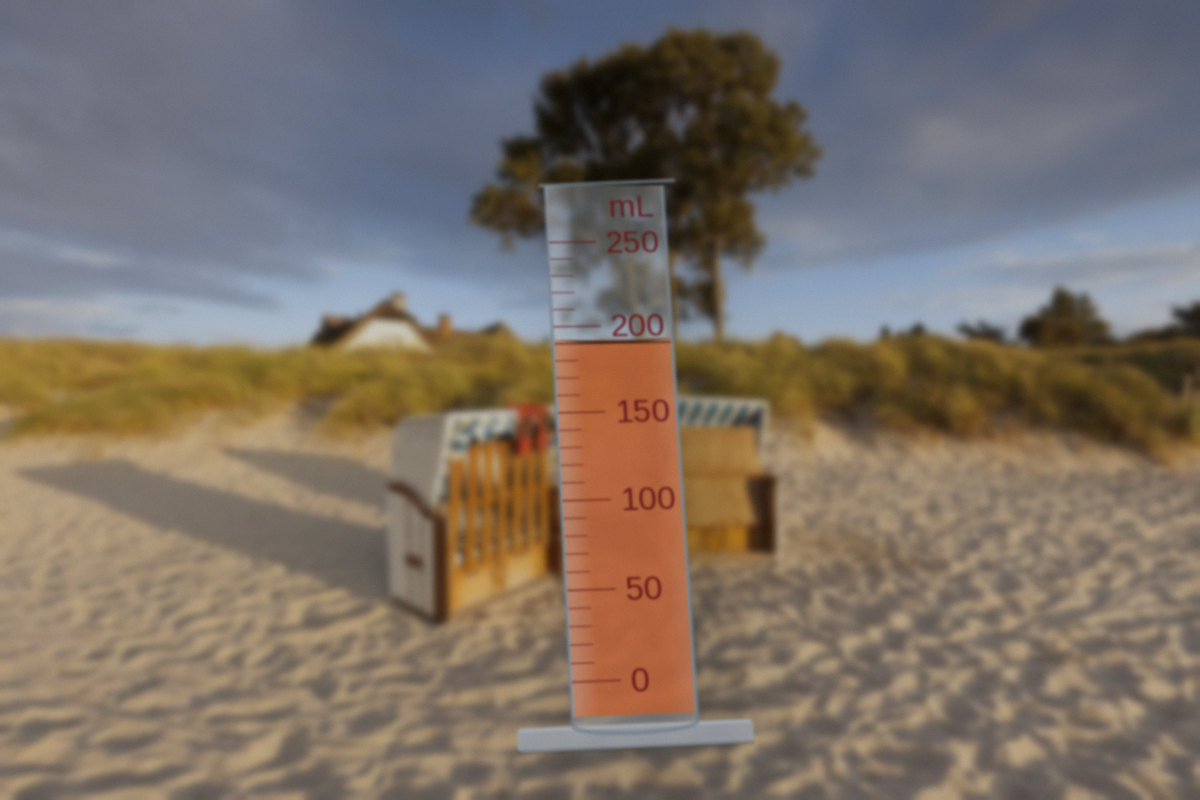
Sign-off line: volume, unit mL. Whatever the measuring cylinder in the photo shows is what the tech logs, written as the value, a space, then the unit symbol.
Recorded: 190 mL
